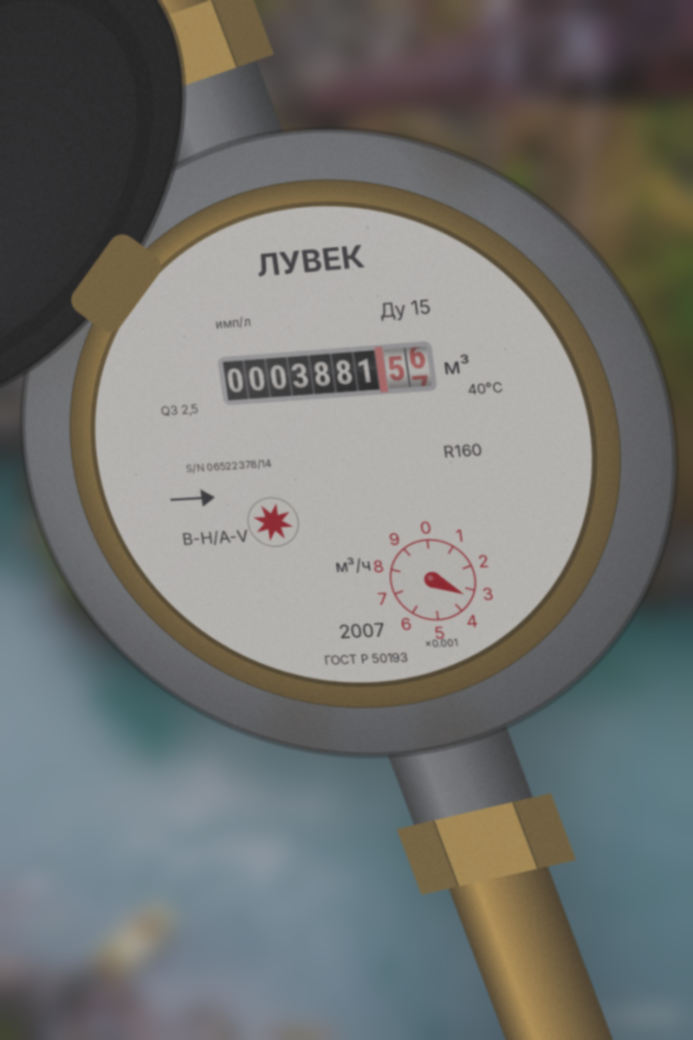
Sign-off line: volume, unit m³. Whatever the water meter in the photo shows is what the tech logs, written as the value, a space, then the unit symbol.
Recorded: 3881.563 m³
